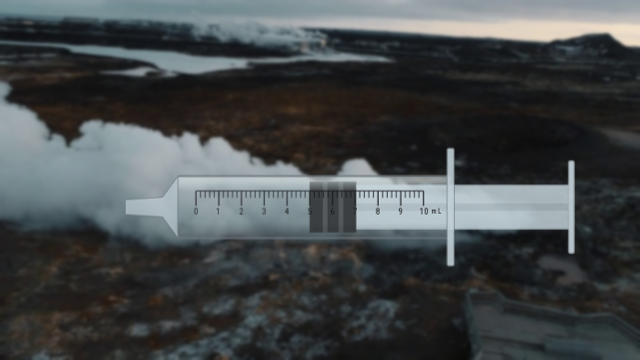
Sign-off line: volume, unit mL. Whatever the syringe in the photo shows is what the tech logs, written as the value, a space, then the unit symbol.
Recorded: 5 mL
